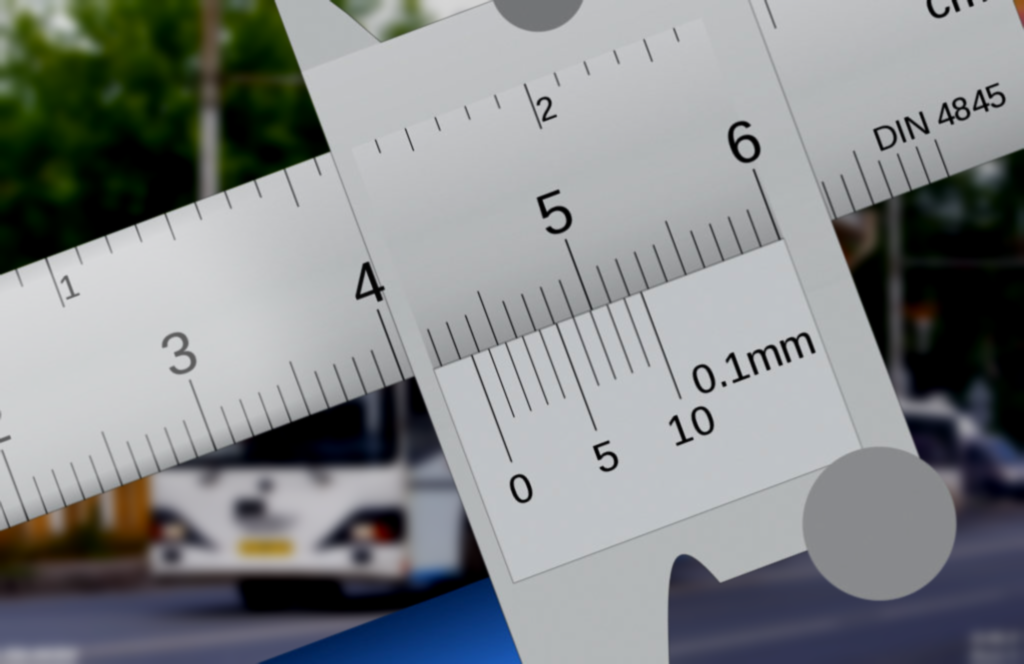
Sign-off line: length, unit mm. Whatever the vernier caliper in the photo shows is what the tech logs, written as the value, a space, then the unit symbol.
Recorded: 43.6 mm
